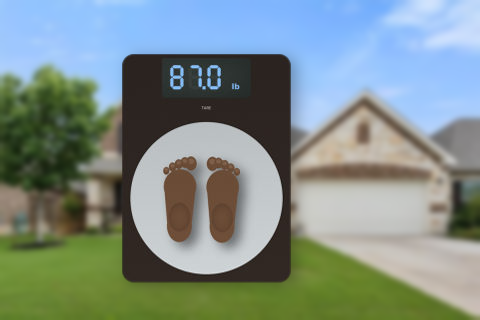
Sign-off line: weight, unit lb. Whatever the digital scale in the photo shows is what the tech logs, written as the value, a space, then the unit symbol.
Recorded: 87.0 lb
